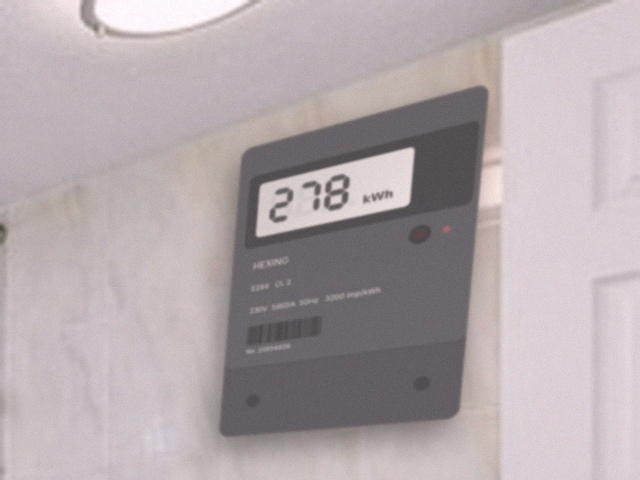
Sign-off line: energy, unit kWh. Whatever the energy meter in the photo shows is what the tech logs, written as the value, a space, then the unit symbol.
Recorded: 278 kWh
